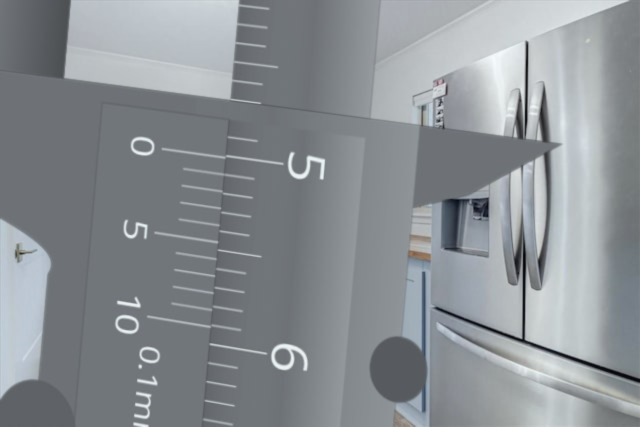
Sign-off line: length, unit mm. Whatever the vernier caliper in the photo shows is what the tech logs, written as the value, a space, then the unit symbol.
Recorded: 50.1 mm
